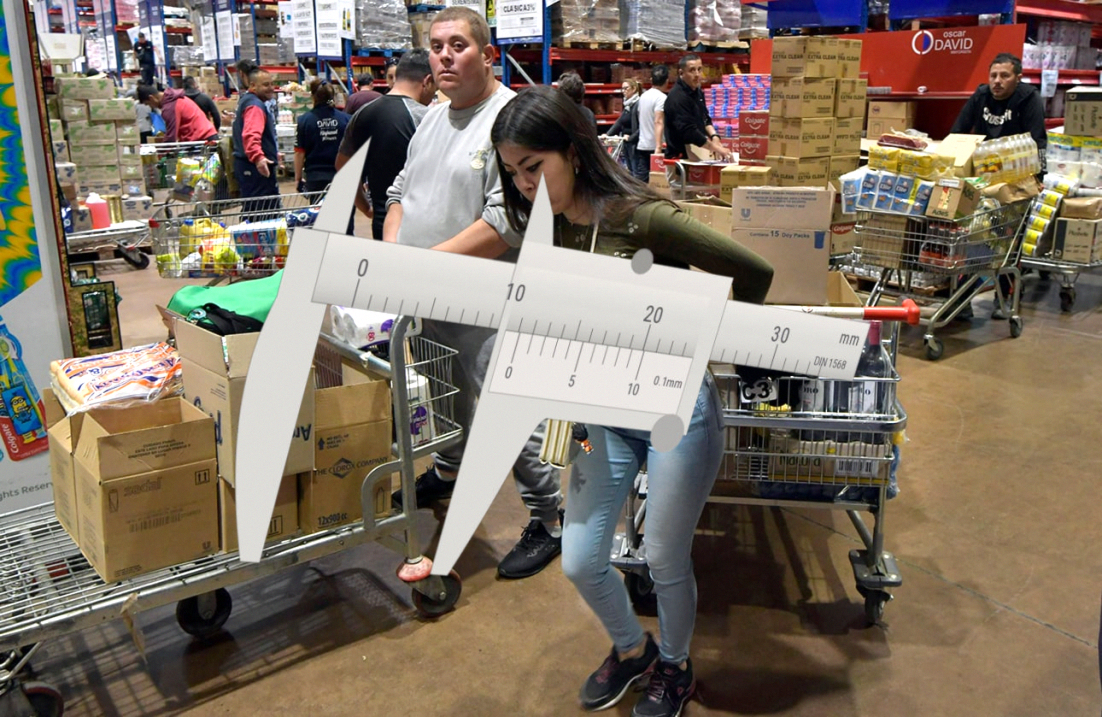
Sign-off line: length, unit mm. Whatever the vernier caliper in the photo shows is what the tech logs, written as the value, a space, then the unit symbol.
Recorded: 11.1 mm
